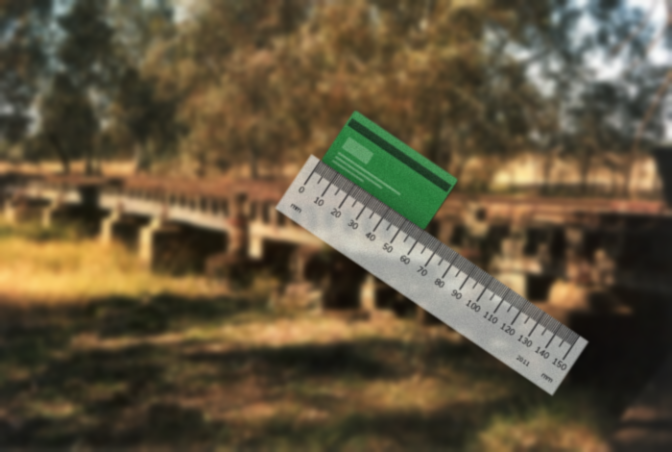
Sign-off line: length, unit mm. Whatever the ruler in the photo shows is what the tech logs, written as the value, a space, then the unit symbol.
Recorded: 60 mm
